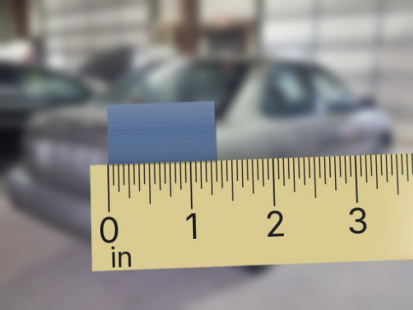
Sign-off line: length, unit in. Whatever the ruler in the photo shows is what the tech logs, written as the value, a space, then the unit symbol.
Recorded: 1.3125 in
